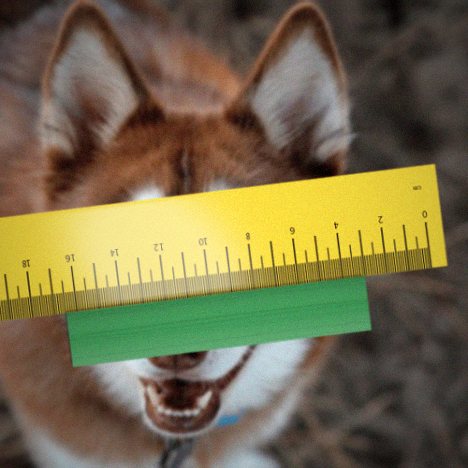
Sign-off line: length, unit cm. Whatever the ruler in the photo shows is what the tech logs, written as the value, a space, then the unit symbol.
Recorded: 13.5 cm
